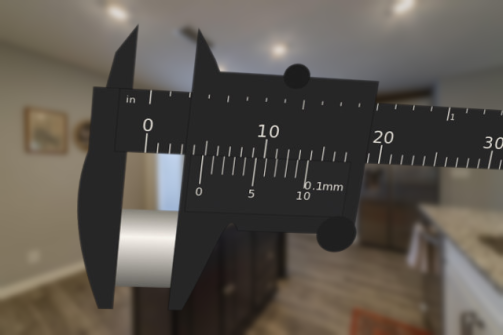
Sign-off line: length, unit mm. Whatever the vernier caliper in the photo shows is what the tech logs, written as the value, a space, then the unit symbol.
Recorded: 4.8 mm
